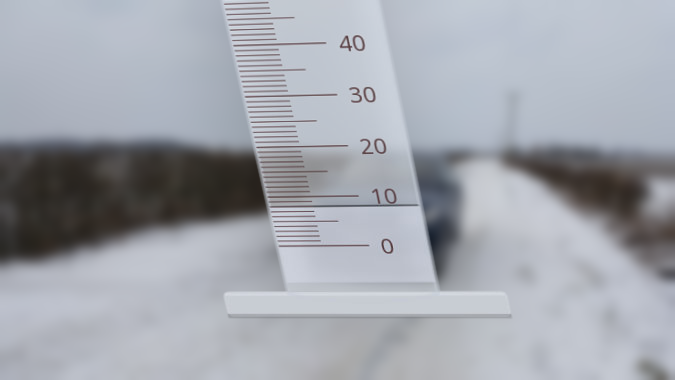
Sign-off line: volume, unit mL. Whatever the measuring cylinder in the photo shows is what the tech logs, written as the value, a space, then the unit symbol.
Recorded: 8 mL
